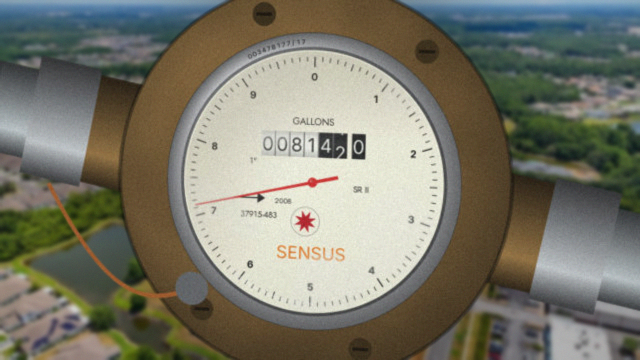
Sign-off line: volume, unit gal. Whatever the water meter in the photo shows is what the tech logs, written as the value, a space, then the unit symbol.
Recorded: 81417.1 gal
